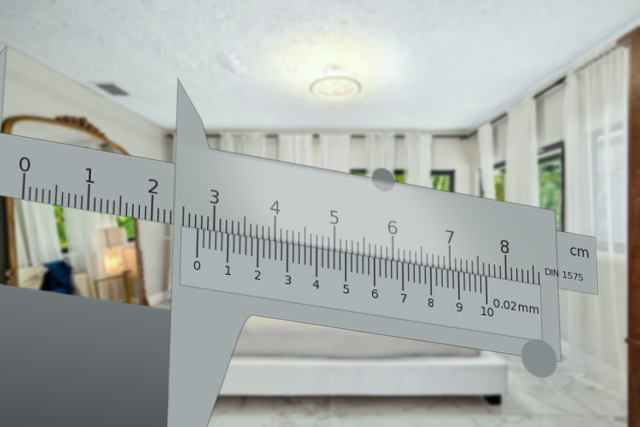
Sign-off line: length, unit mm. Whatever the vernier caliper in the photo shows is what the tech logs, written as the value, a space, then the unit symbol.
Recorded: 27.4 mm
